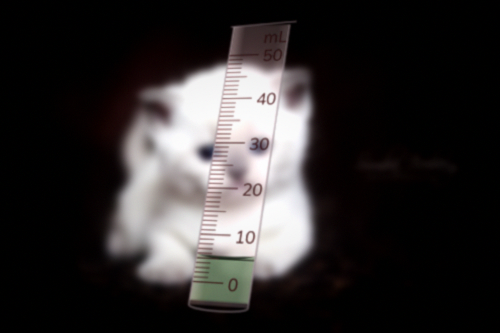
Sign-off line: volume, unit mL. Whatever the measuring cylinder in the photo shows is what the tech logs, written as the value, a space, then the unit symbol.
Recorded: 5 mL
